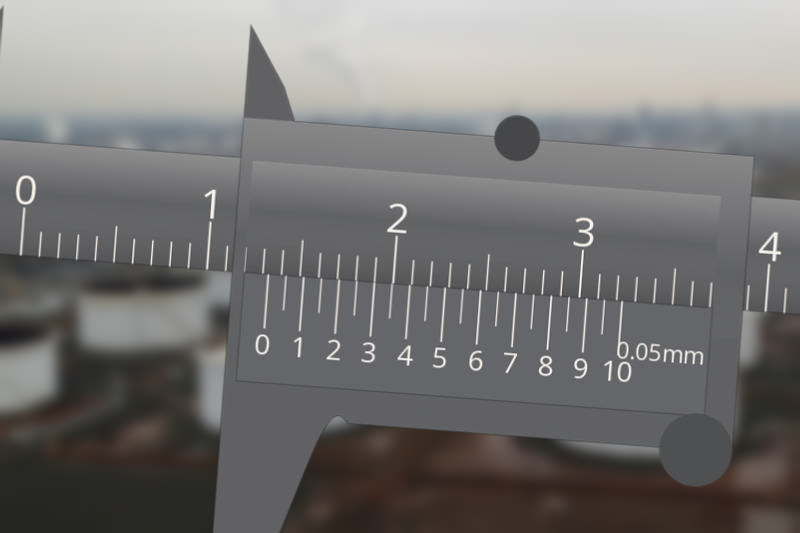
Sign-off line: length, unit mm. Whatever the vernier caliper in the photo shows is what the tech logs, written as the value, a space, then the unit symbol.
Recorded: 13.3 mm
